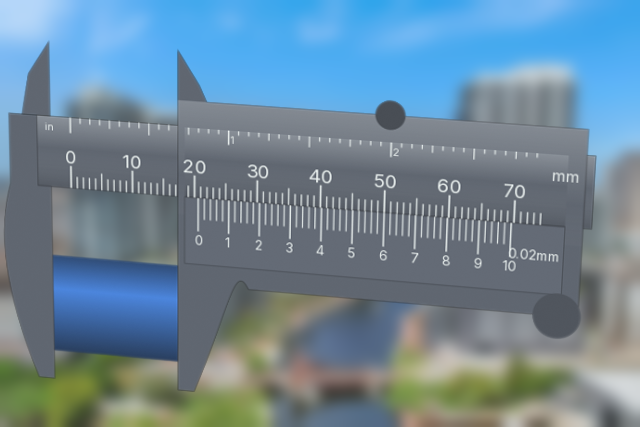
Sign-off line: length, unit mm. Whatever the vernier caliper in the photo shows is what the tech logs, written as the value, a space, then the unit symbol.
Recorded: 20.6 mm
